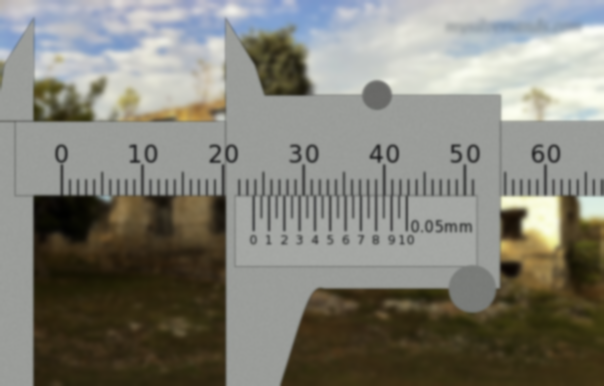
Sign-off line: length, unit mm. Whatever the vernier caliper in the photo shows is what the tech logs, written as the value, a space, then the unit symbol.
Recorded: 23.8 mm
